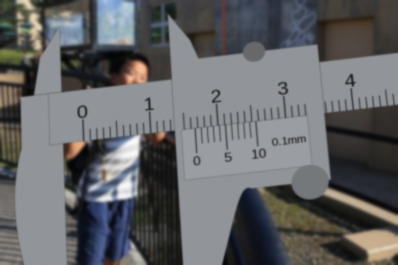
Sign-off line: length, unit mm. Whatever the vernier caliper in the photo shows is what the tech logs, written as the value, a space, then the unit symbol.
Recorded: 16.6 mm
